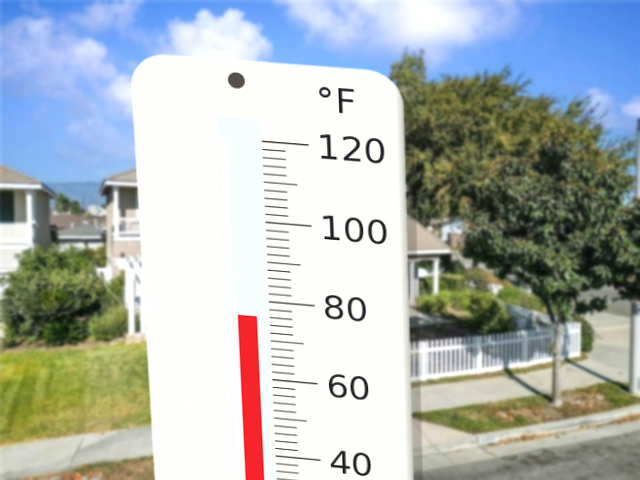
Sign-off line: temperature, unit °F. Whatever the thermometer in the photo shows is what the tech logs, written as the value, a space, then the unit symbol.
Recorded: 76 °F
